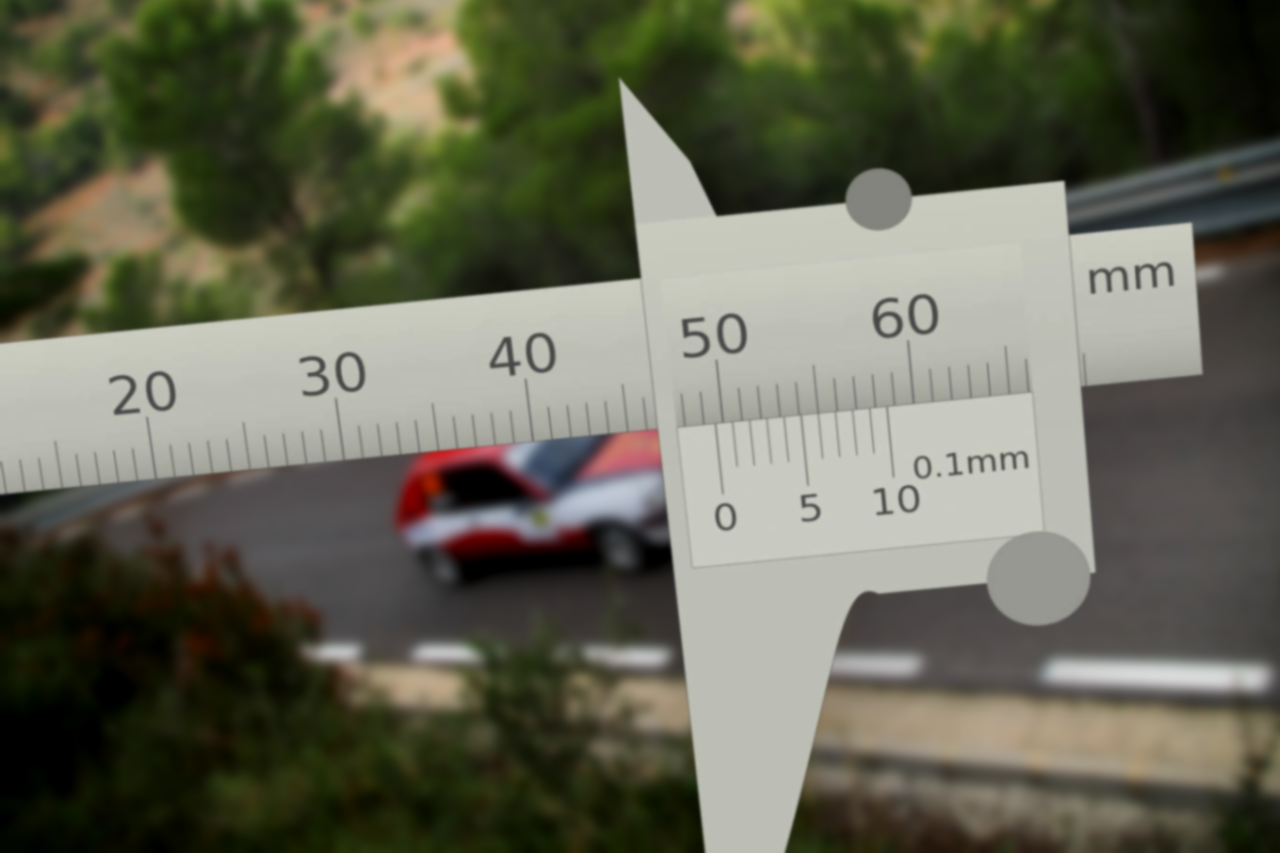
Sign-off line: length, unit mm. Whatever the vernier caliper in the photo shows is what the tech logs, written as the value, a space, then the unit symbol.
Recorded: 49.6 mm
